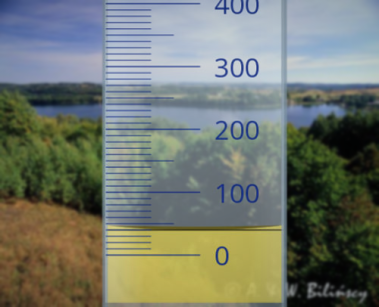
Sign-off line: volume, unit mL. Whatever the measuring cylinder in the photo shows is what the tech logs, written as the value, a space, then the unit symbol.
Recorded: 40 mL
